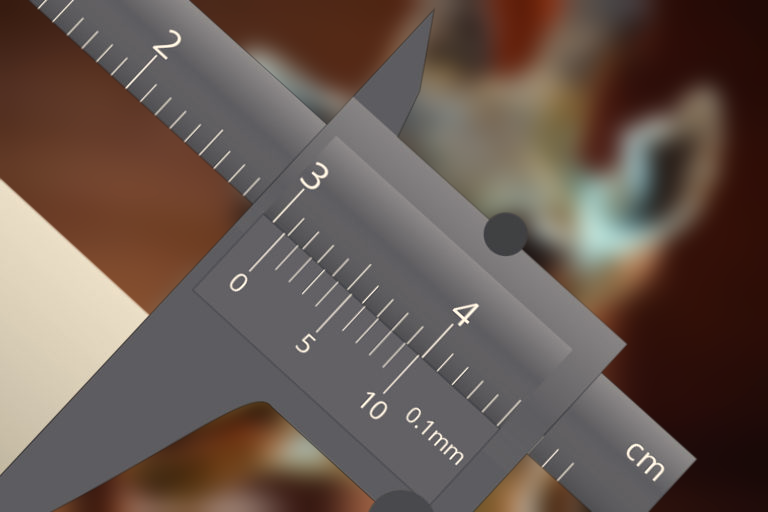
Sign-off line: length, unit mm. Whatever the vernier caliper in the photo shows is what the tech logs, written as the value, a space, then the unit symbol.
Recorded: 30.8 mm
